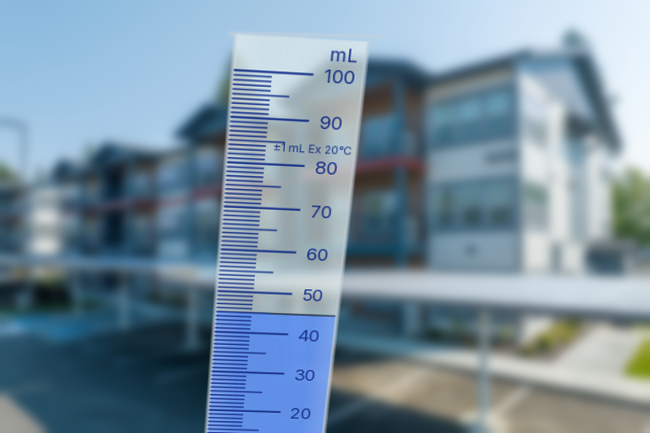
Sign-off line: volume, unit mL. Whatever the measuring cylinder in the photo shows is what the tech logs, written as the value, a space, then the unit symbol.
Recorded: 45 mL
